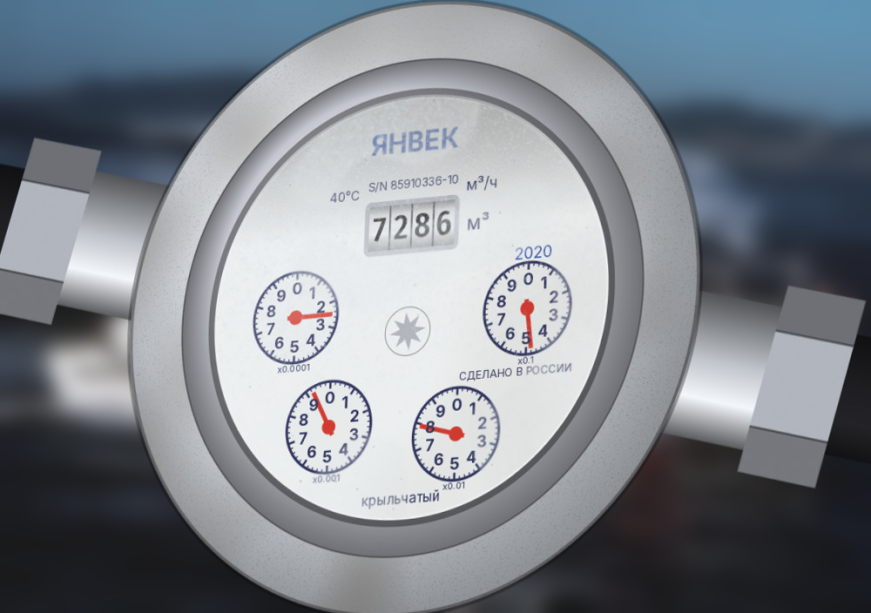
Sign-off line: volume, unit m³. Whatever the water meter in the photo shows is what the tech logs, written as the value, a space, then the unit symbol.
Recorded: 7286.4792 m³
